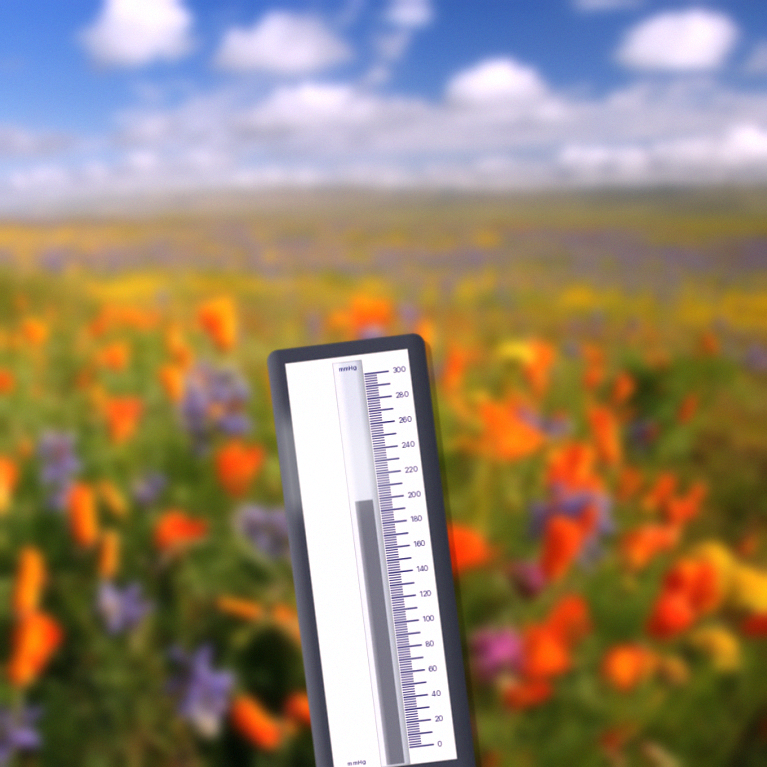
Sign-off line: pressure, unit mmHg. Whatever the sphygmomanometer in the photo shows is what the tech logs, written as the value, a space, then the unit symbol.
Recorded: 200 mmHg
